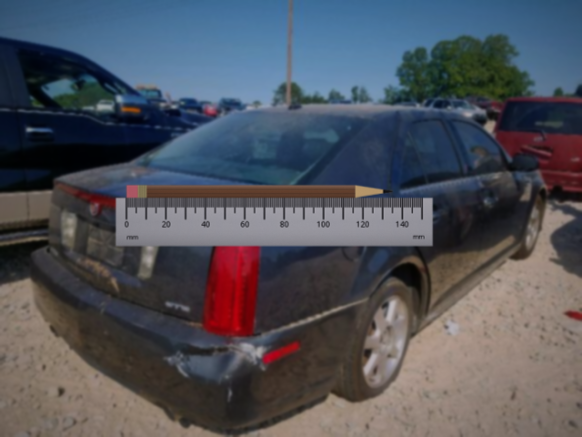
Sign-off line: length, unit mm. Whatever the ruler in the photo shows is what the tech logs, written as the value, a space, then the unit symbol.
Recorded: 135 mm
